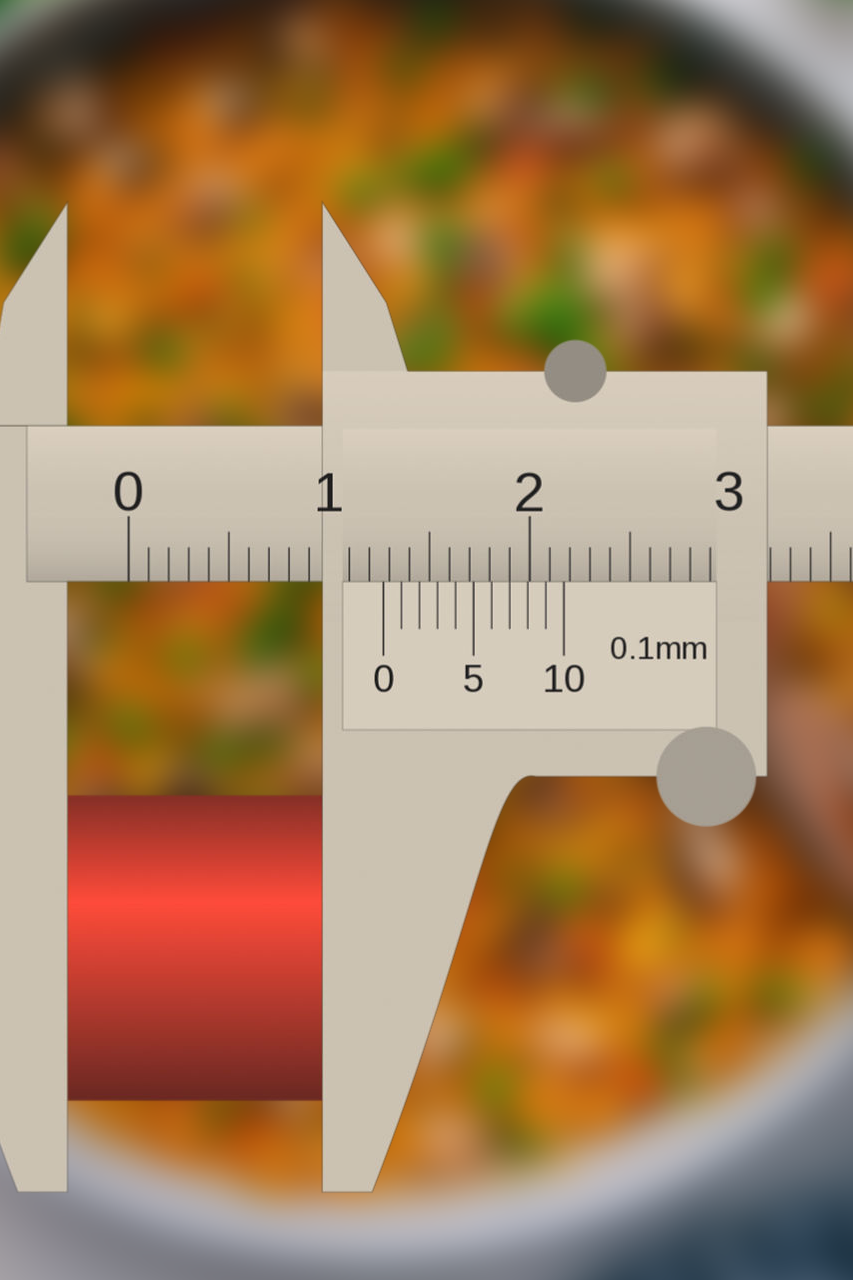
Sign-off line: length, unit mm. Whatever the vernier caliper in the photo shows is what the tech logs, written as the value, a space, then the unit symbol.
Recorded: 12.7 mm
